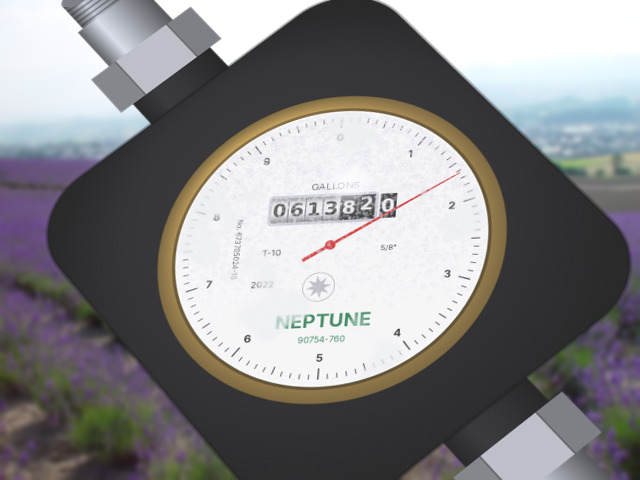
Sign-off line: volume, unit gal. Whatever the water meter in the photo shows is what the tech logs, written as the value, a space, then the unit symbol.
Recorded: 613821.6 gal
